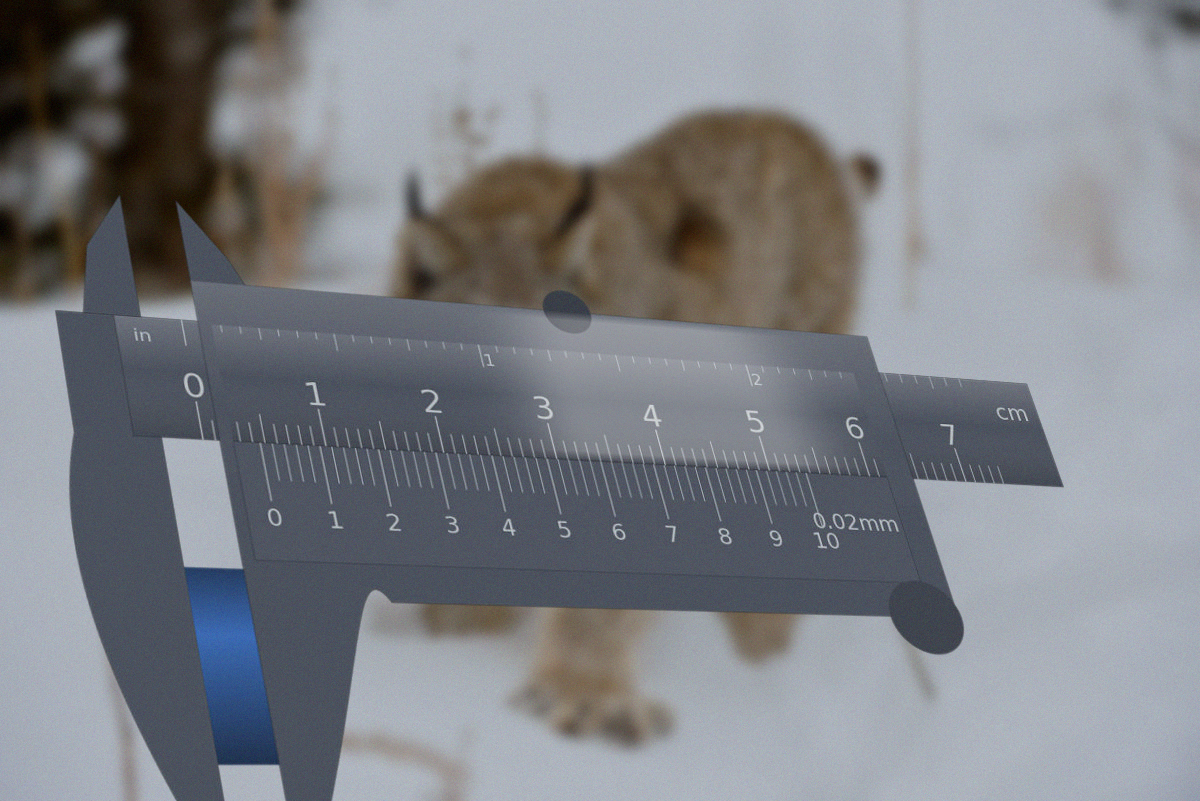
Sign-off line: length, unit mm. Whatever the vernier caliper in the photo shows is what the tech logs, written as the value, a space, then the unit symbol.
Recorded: 4.6 mm
